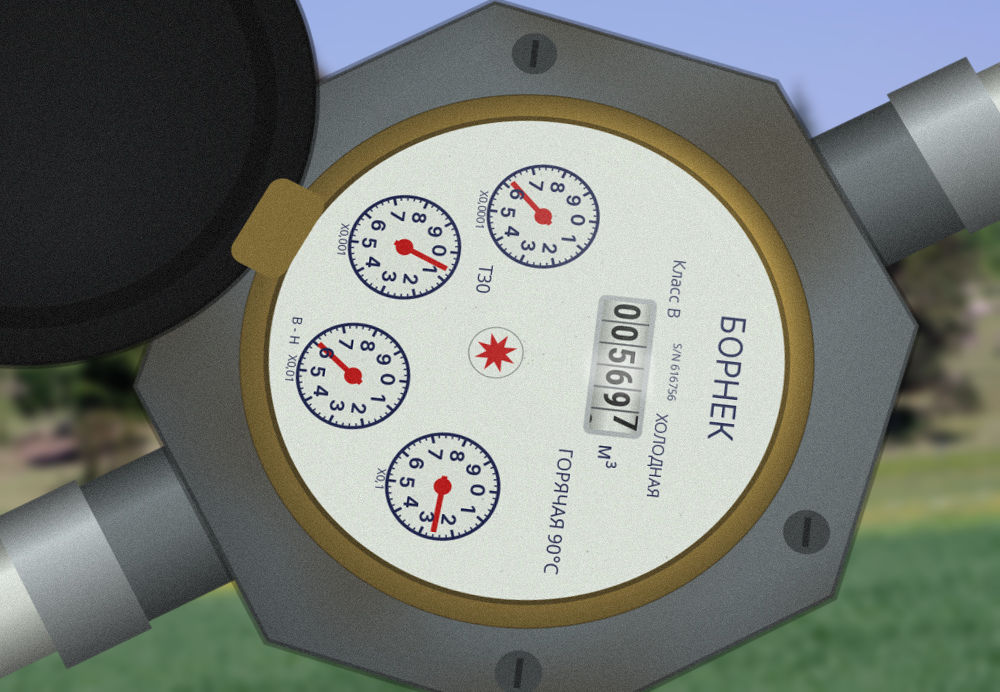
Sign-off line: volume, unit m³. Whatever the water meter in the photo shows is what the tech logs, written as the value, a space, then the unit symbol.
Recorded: 5697.2606 m³
